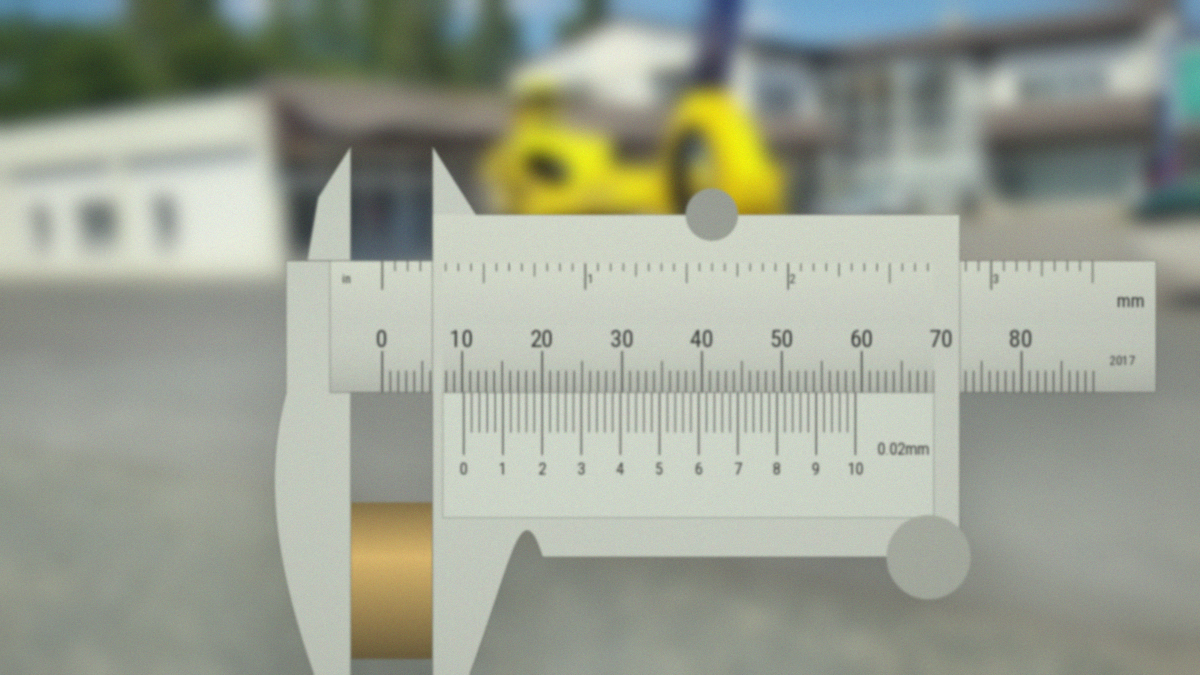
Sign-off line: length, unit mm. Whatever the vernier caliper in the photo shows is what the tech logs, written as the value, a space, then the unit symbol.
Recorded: 10.2 mm
